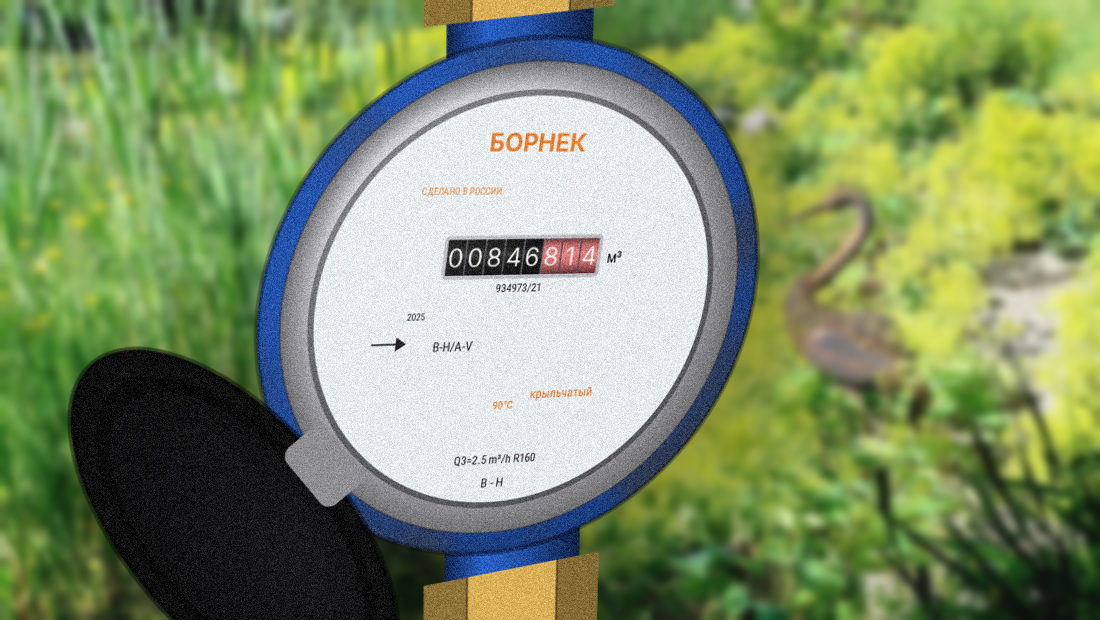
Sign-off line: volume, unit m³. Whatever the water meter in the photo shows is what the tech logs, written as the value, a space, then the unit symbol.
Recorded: 846.814 m³
